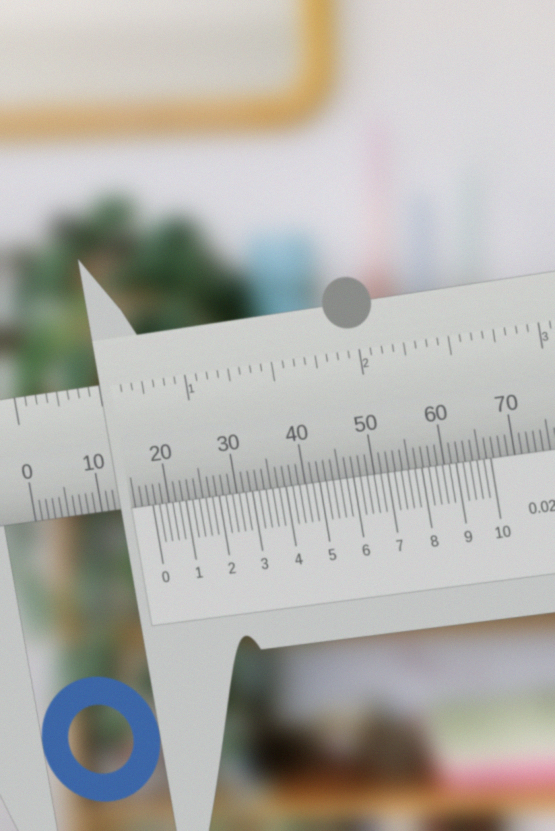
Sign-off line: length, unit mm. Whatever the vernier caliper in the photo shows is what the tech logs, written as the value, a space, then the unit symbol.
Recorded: 17.6 mm
